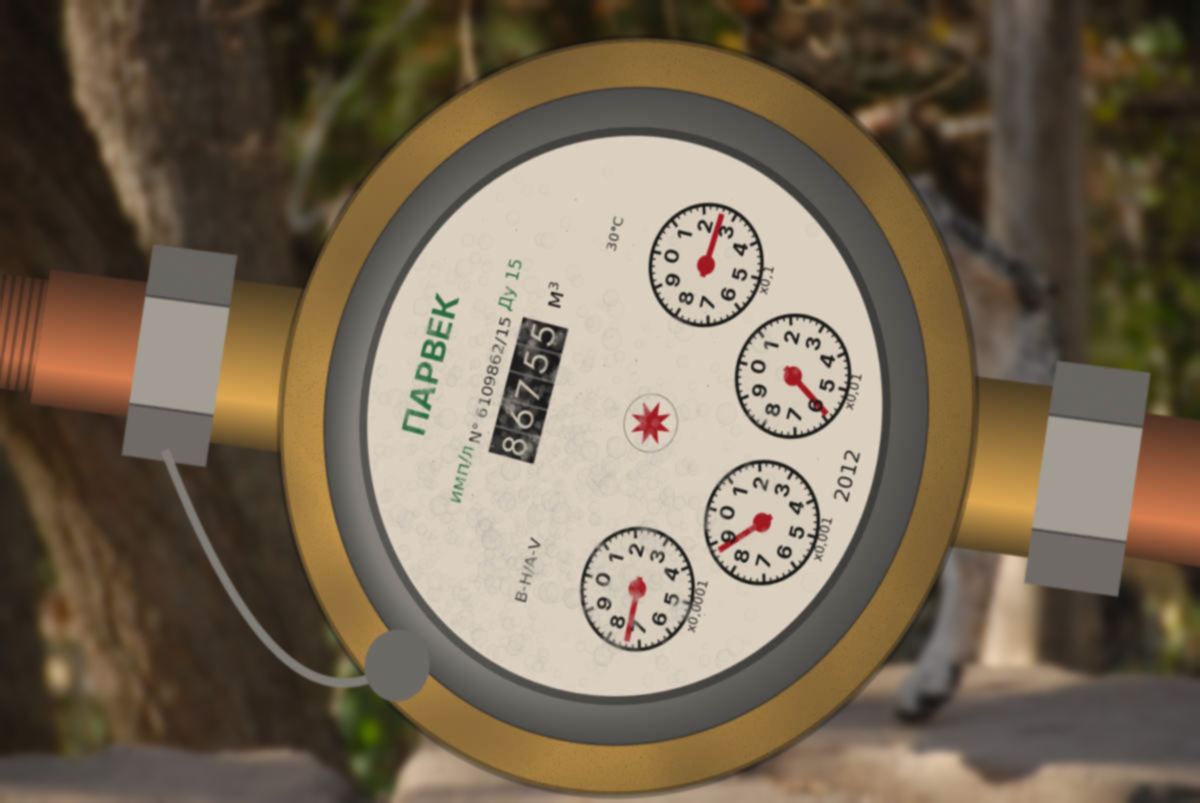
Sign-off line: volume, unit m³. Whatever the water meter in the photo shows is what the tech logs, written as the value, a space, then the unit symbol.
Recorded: 86755.2587 m³
